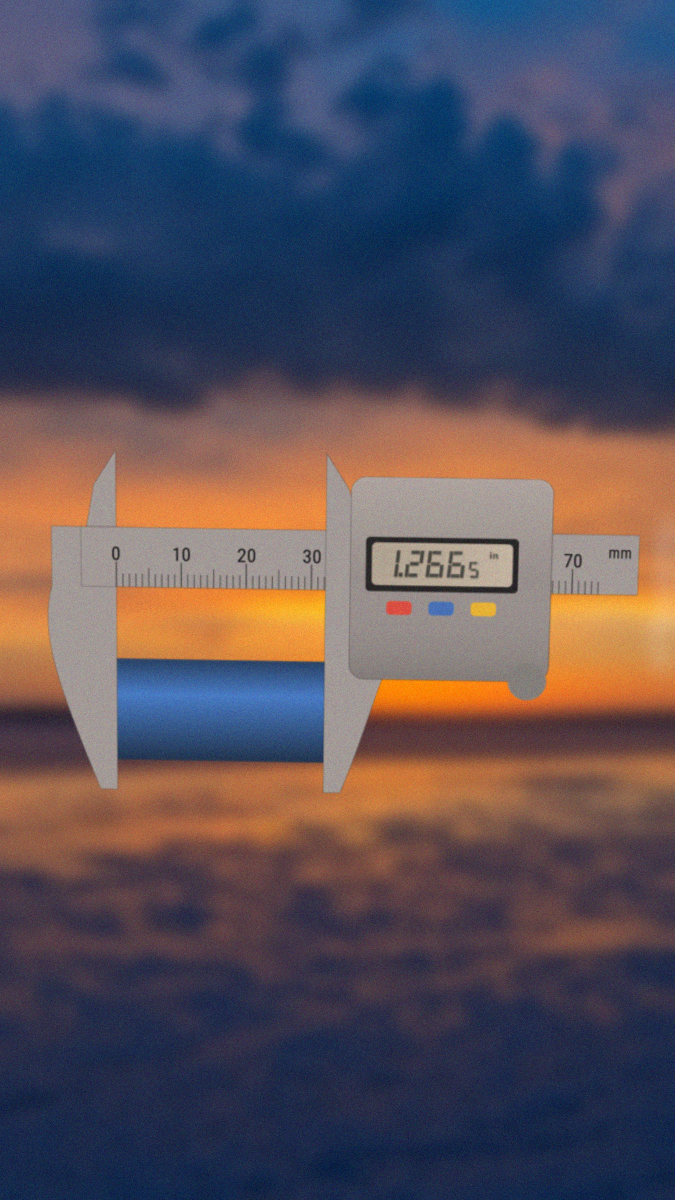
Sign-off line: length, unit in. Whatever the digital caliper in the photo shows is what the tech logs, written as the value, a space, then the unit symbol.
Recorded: 1.2665 in
